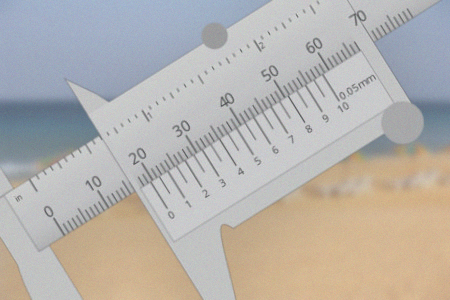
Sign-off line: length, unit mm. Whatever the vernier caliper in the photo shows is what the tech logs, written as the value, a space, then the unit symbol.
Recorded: 19.5 mm
